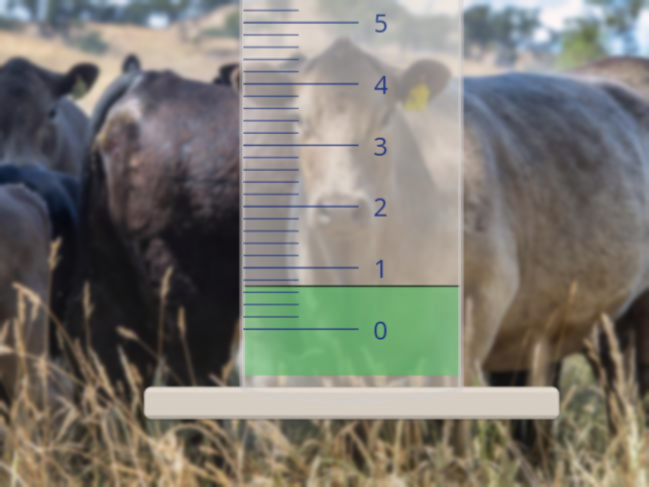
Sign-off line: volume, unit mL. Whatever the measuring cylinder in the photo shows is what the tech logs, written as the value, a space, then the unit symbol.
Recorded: 0.7 mL
